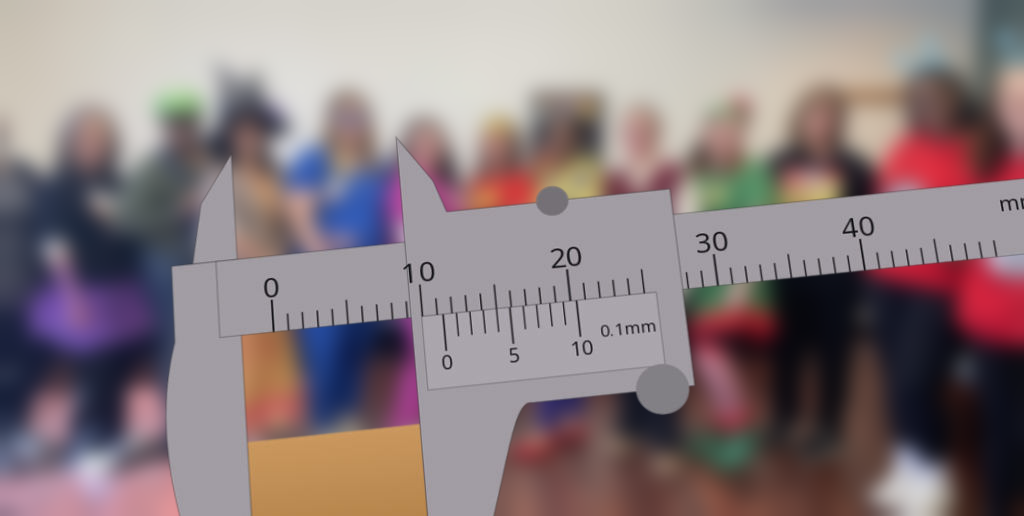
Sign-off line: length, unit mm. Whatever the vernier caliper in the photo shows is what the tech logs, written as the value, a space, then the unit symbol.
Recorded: 11.4 mm
